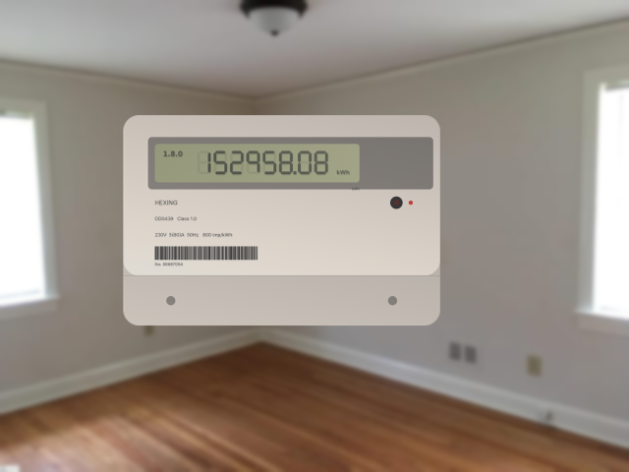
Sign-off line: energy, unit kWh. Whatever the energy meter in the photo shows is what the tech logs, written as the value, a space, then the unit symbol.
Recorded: 152958.08 kWh
